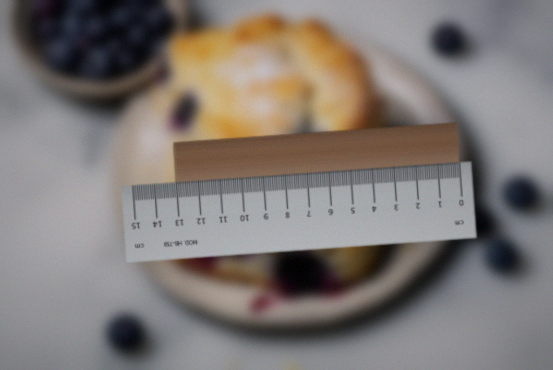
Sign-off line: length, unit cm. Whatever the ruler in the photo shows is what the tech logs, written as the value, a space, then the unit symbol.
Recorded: 13 cm
